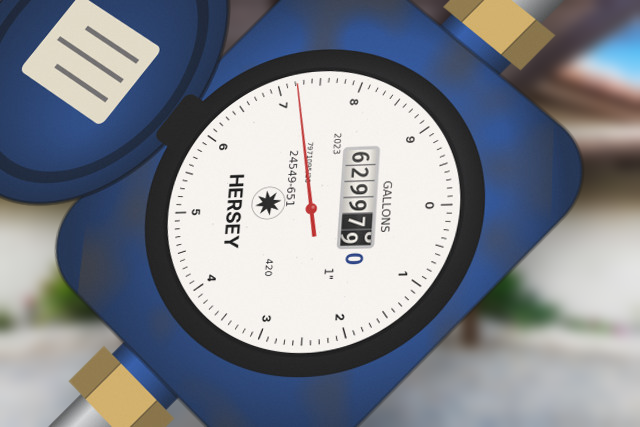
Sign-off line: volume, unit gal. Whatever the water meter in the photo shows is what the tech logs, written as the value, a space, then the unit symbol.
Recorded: 6299787.2 gal
